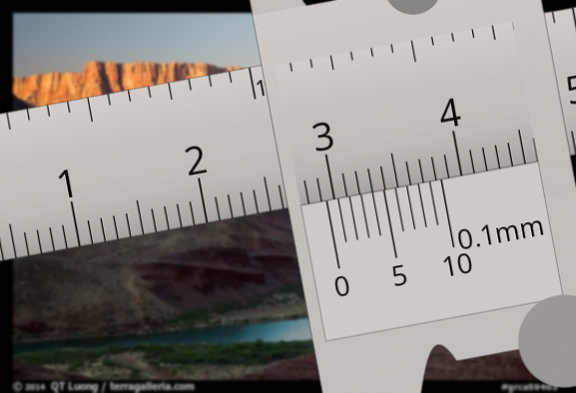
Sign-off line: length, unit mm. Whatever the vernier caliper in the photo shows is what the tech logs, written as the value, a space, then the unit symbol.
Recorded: 29.4 mm
